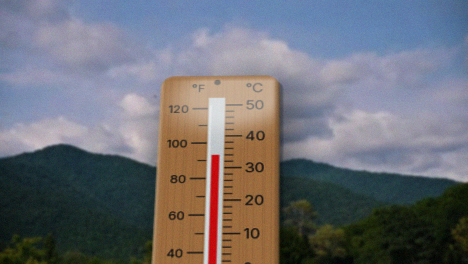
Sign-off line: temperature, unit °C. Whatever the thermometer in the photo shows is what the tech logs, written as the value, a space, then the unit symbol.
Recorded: 34 °C
